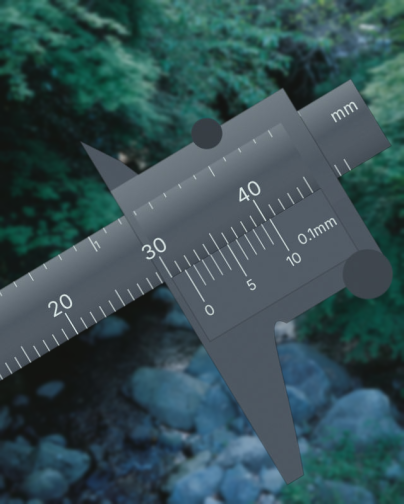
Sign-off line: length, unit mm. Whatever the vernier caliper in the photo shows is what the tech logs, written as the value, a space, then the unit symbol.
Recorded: 31.4 mm
